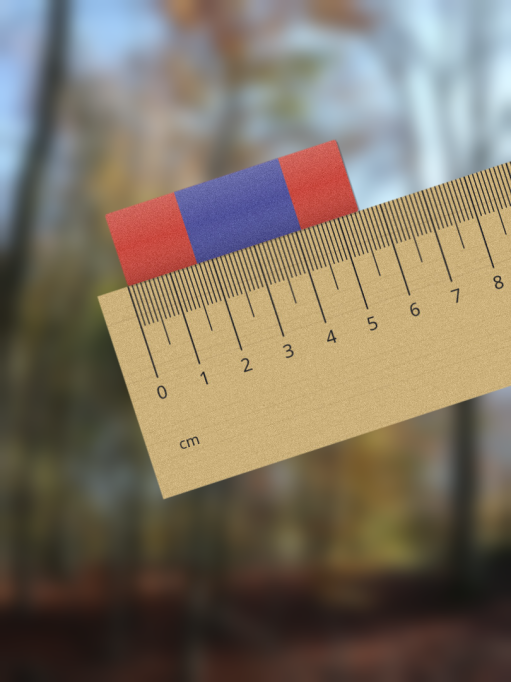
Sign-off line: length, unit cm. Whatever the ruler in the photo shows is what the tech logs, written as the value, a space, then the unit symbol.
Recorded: 5.5 cm
